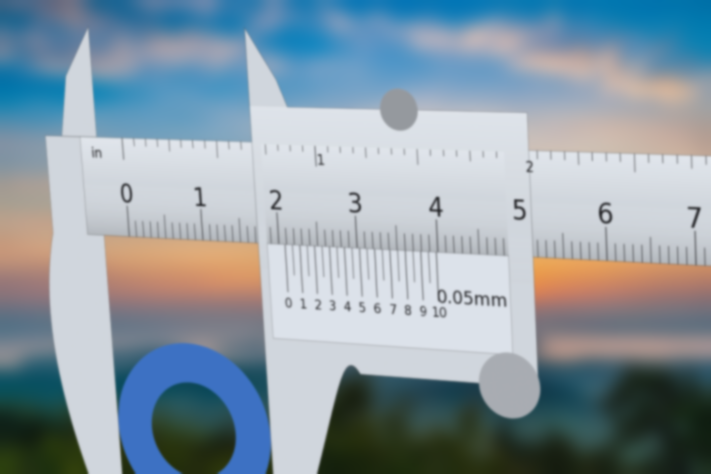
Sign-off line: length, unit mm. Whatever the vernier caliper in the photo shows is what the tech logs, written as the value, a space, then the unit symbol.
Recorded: 20.8 mm
